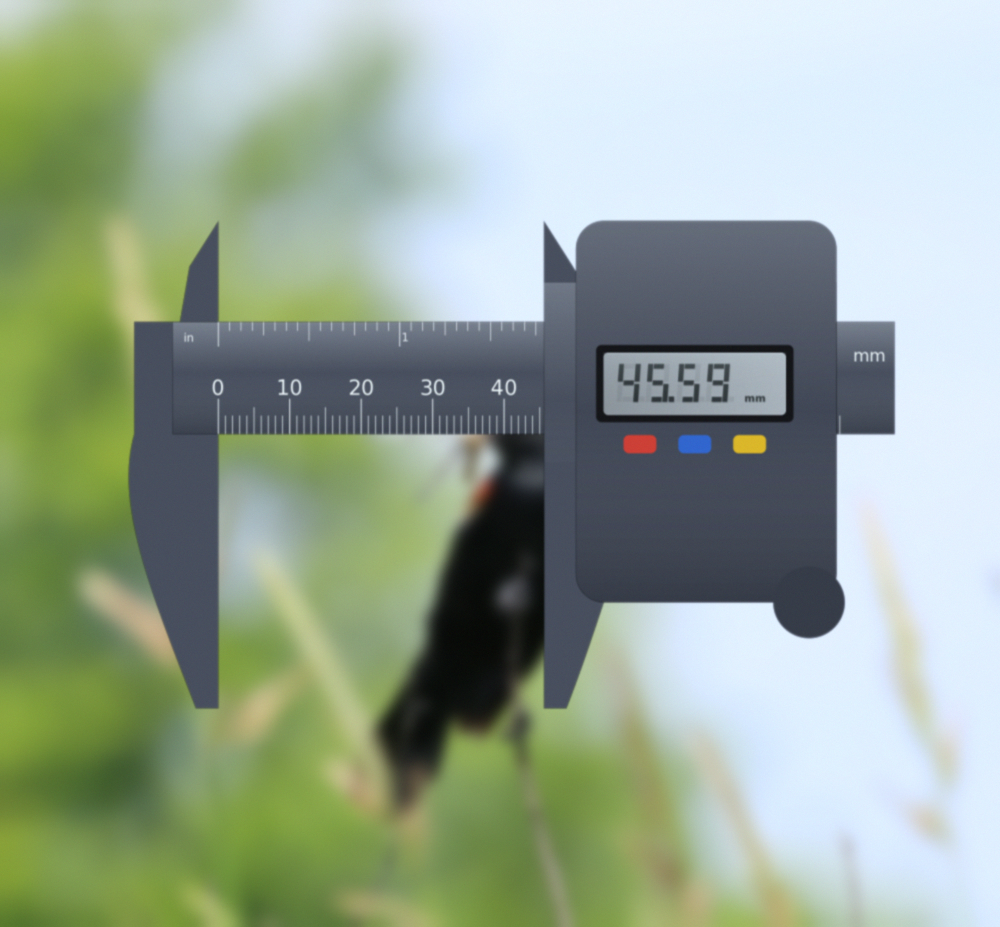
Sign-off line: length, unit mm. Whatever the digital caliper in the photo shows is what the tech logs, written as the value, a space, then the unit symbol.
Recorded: 45.59 mm
